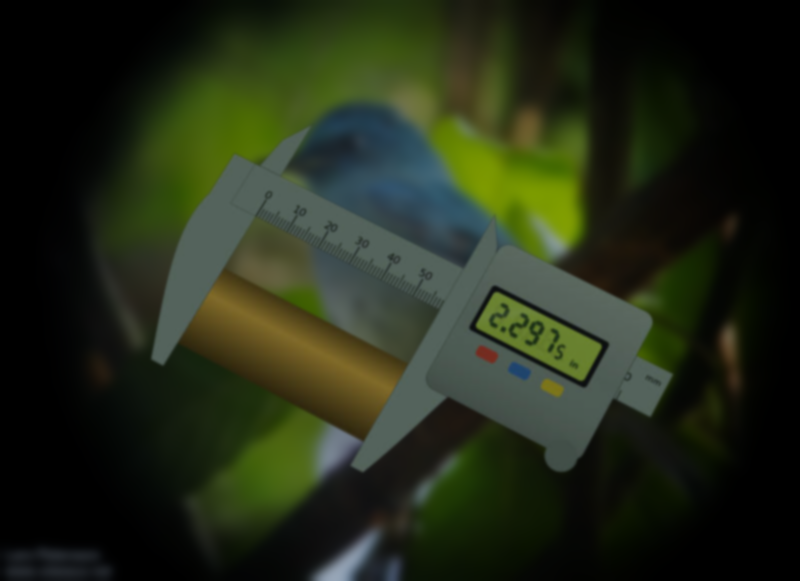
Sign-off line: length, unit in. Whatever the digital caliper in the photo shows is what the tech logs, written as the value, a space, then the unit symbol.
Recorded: 2.2975 in
